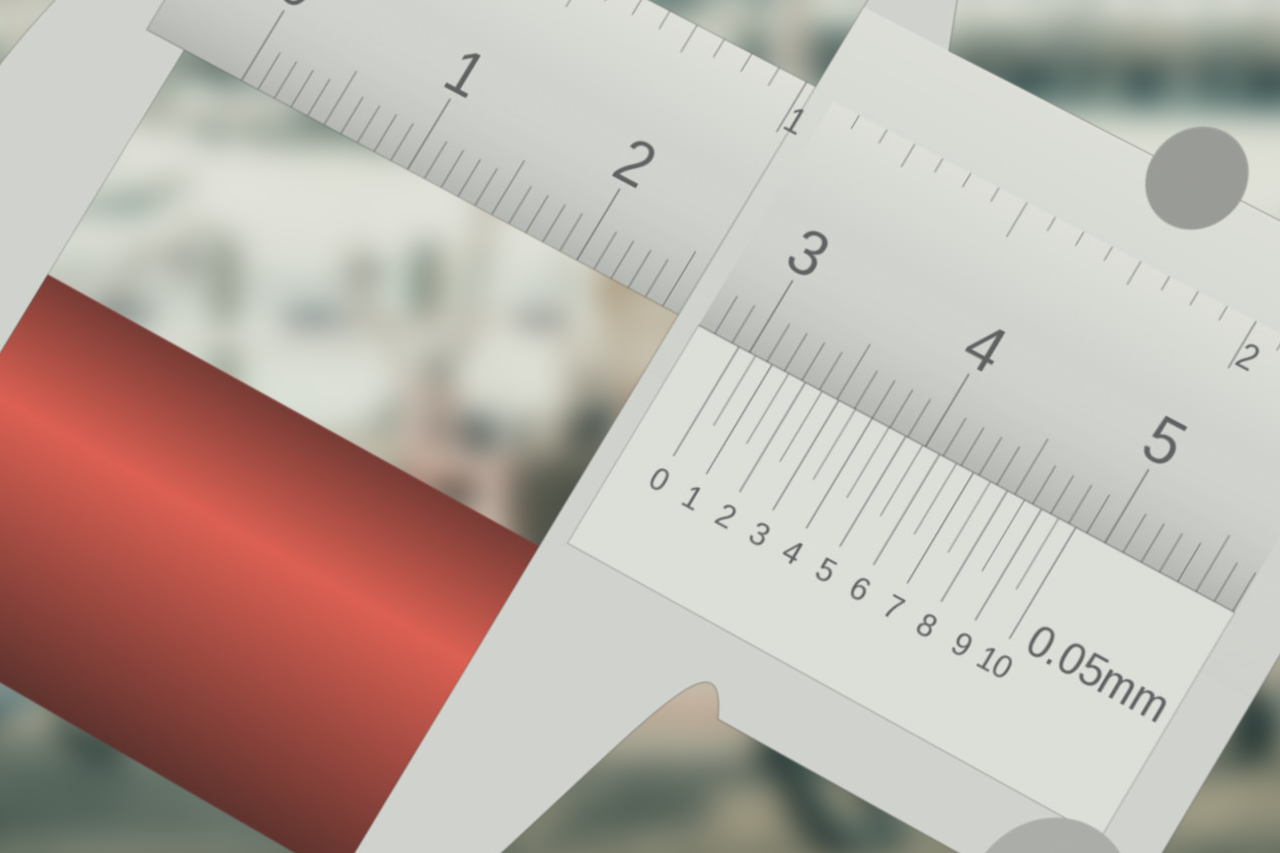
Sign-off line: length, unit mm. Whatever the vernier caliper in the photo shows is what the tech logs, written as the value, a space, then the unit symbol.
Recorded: 29.4 mm
